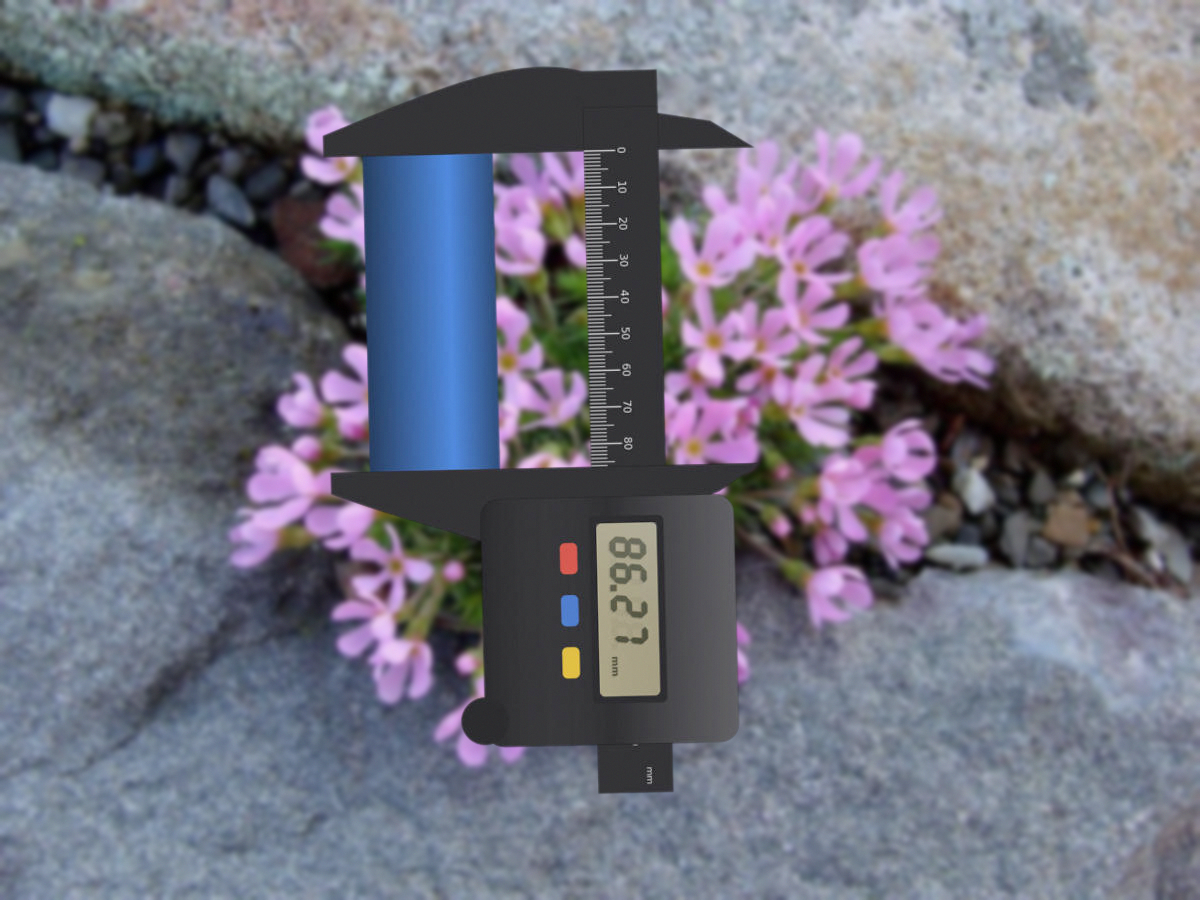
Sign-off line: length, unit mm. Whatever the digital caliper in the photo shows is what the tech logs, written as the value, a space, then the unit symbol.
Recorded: 86.27 mm
